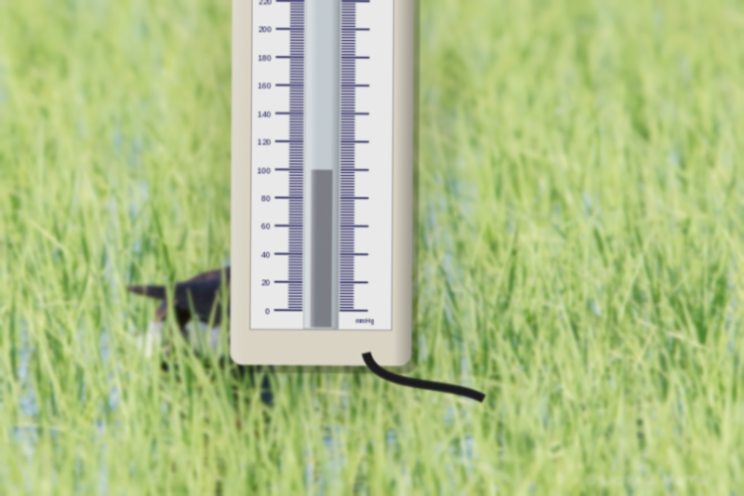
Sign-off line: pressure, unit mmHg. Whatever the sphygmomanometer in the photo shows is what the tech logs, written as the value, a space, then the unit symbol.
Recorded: 100 mmHg
